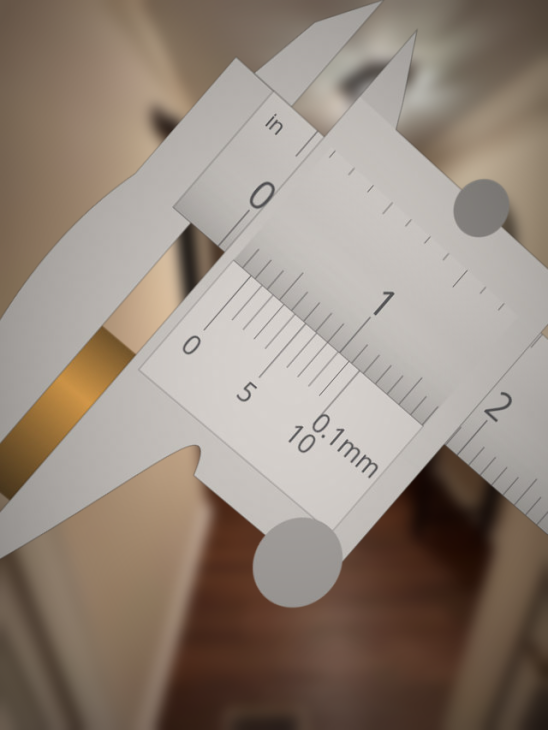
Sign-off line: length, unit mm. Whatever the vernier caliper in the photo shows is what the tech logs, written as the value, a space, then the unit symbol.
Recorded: 2.7 mm
